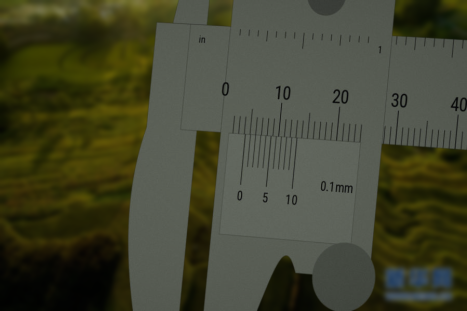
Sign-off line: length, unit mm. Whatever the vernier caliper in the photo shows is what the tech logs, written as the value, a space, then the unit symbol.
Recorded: 4.2 mm
